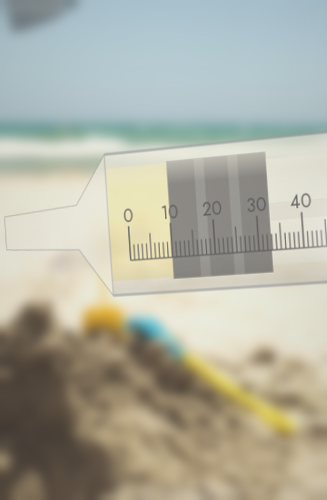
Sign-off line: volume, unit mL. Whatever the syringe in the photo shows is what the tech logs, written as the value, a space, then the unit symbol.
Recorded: 10 mL
